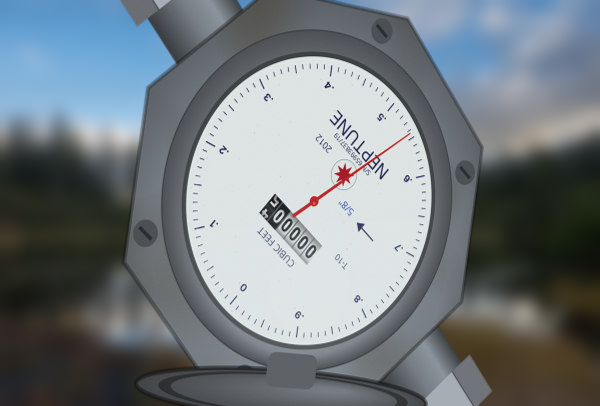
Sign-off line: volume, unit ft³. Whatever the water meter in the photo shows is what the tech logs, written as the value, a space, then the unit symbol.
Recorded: 4.54 ft³
